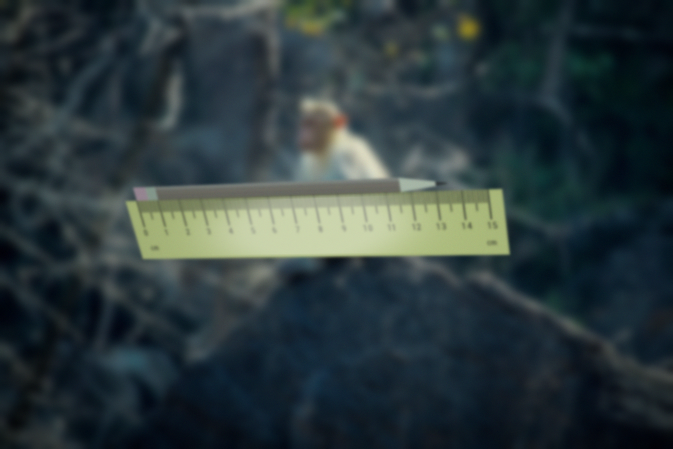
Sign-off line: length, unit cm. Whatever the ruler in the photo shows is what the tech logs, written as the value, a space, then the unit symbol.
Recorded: 13.5 cm
